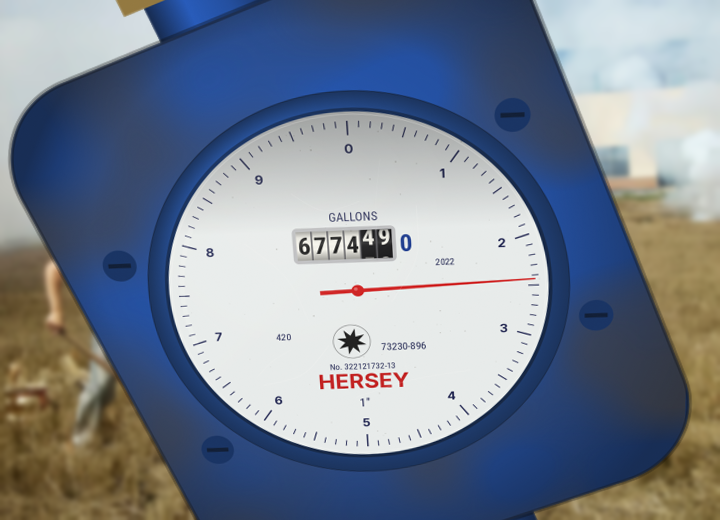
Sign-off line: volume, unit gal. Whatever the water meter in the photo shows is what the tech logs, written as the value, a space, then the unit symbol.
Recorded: 6774492.4 gal
